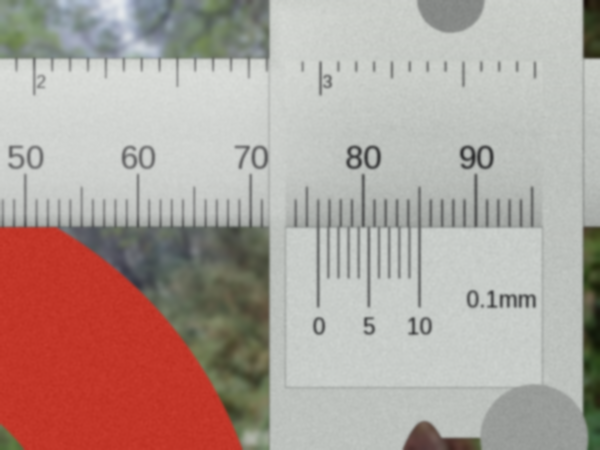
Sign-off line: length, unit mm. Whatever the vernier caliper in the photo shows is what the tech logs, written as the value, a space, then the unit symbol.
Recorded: 76.0 mm
